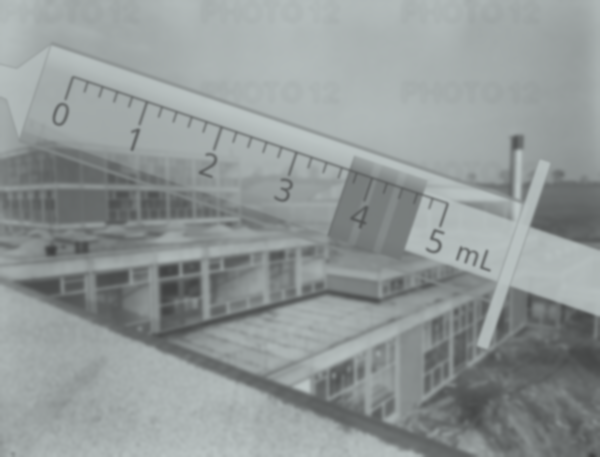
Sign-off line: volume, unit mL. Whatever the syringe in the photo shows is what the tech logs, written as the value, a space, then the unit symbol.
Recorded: 3.7 mL
